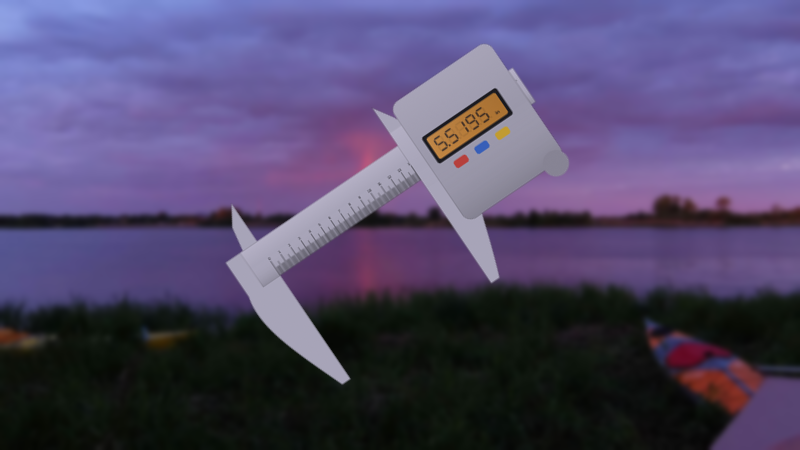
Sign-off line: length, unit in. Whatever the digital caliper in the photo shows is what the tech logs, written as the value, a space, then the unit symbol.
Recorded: 5.5195 in
